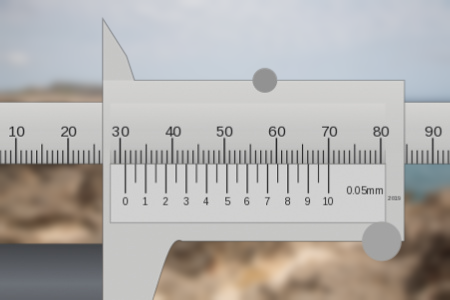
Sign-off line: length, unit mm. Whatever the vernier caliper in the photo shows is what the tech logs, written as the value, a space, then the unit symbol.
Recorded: 31.0 mm
